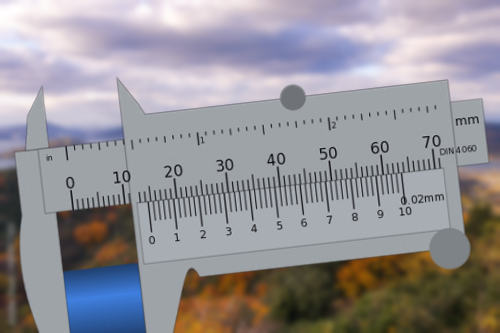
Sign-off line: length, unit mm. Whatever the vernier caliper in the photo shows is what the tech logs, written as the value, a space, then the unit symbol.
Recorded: 14.5 mm
